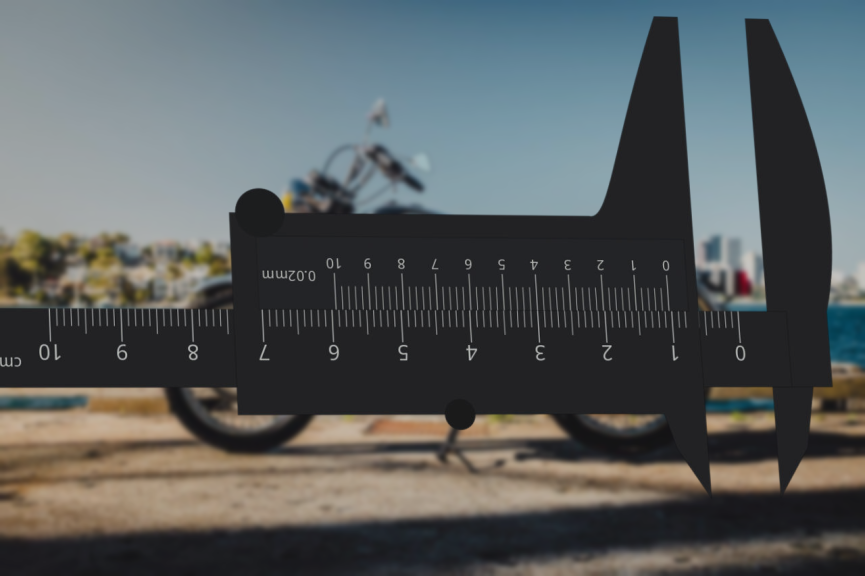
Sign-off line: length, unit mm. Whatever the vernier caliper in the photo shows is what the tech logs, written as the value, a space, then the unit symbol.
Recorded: 10.4 mm
